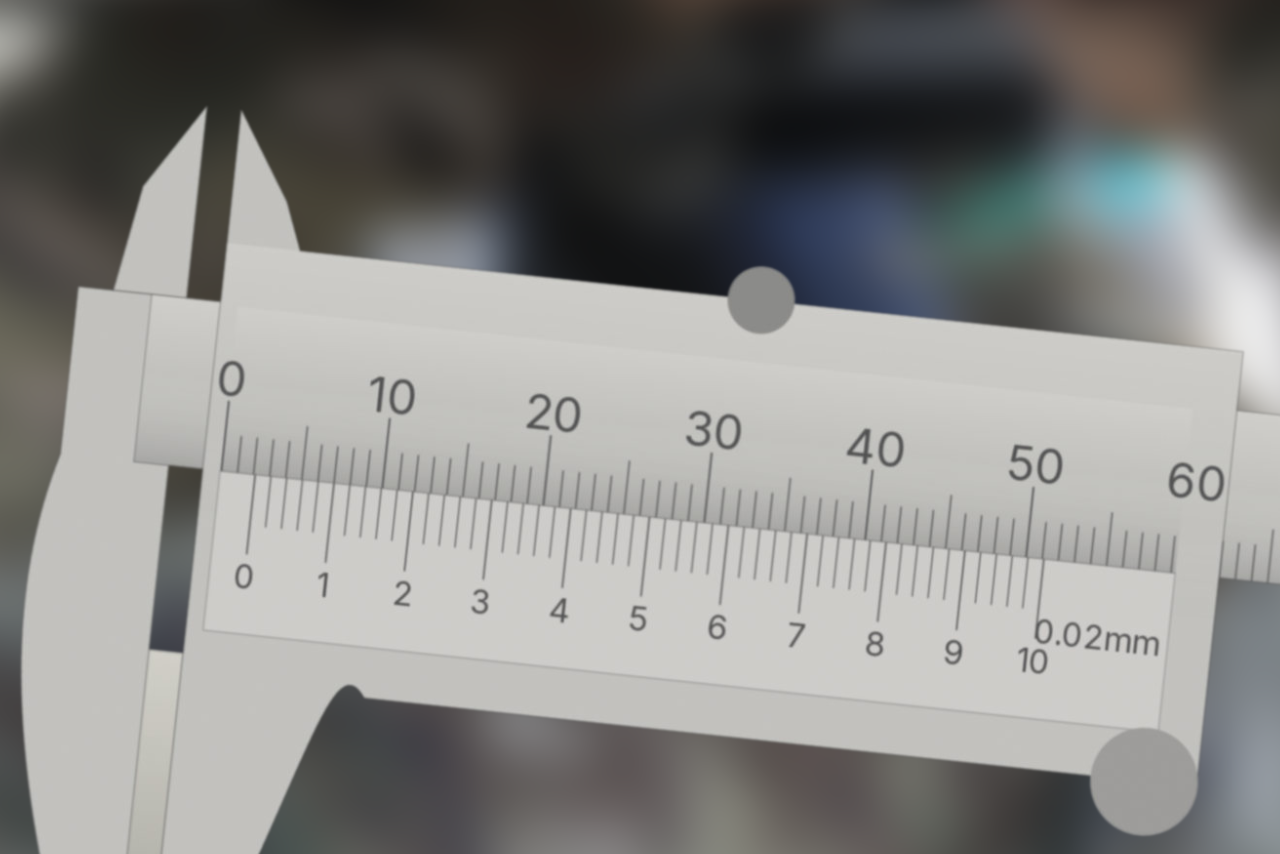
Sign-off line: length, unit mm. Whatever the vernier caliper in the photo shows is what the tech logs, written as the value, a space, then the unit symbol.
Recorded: 2.1 mm
